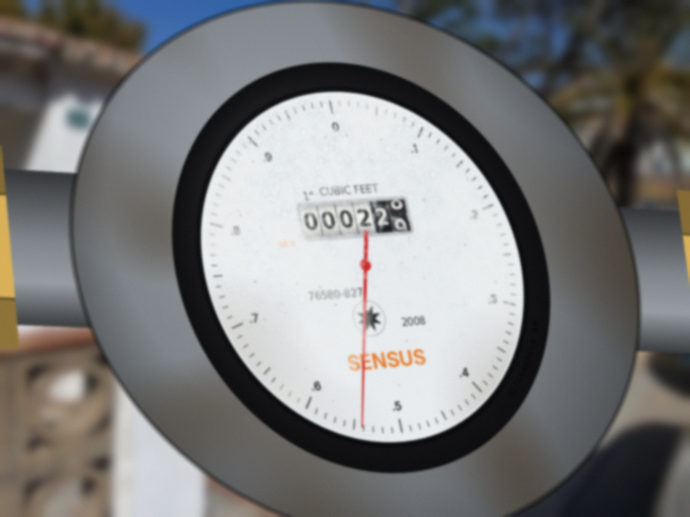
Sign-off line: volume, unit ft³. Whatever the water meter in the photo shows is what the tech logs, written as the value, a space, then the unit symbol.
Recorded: 228.54 ft³
